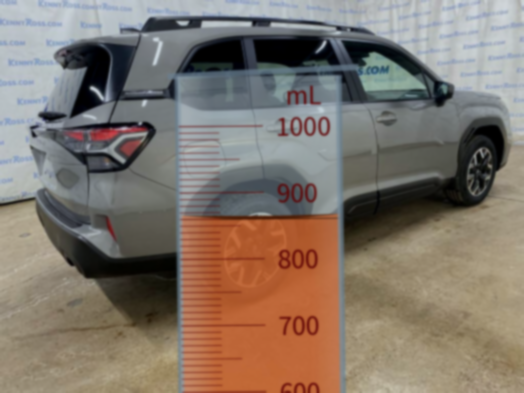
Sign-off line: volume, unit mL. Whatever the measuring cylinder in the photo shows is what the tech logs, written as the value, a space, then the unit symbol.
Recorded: 860 mL
